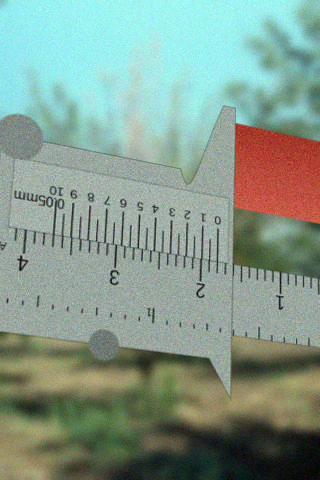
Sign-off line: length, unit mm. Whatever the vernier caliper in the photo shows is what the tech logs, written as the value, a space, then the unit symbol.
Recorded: 18.0 mm
